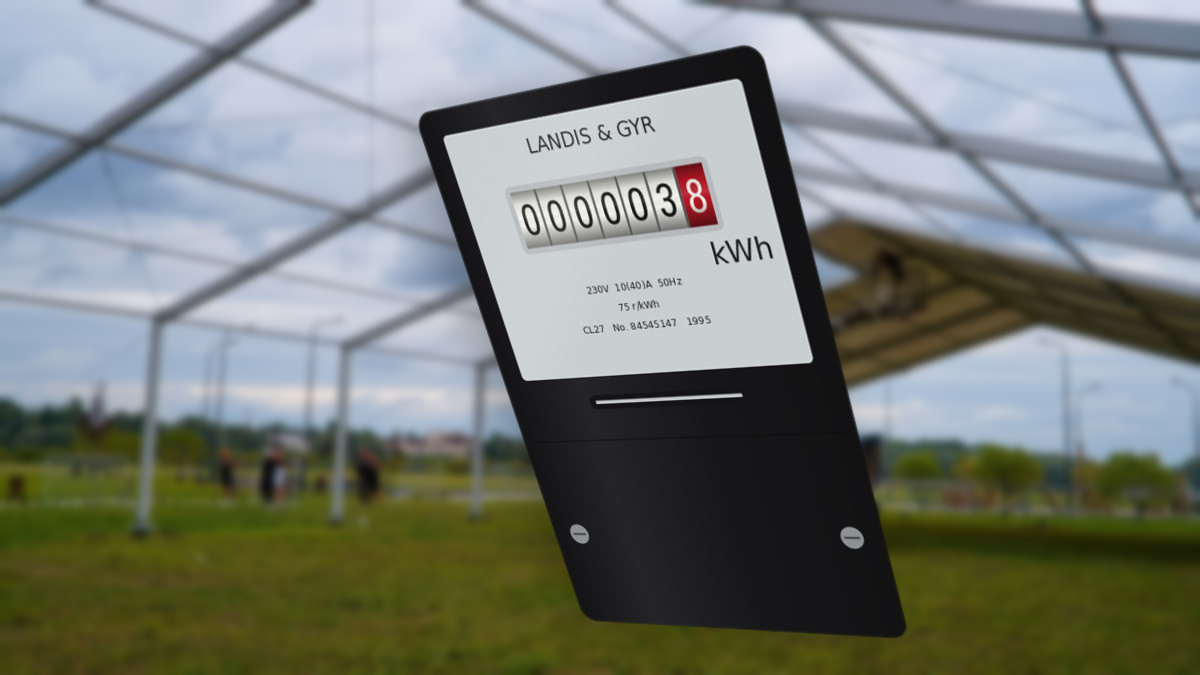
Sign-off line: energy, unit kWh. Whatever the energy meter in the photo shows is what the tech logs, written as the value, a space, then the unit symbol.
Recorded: 3.8 kWh
